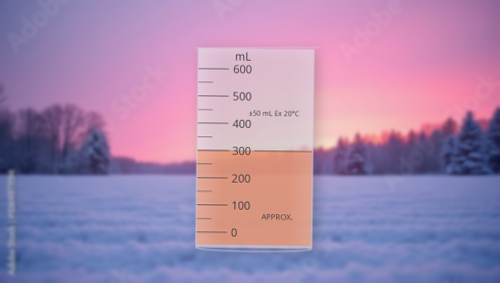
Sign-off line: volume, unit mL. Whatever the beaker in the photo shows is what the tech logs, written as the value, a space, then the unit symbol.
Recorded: 300 mL
